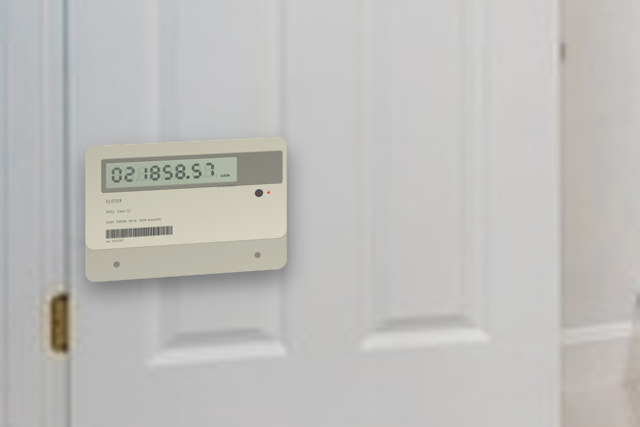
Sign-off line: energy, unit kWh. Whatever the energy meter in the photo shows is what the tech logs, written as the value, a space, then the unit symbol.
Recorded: 21858.57 kWh
